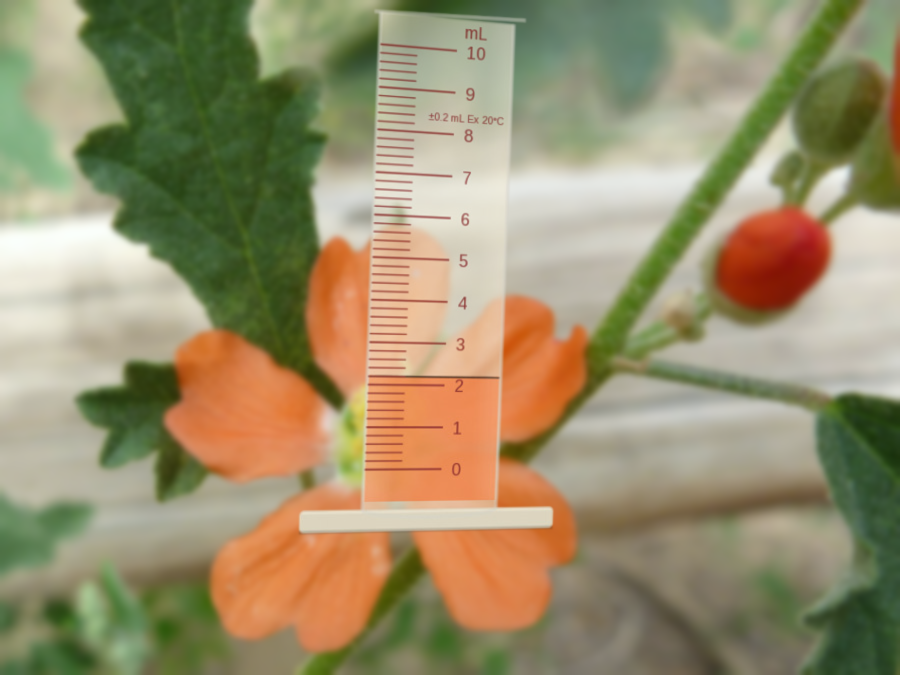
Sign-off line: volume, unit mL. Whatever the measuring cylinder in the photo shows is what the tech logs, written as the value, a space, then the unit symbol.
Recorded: 2.2 mL
